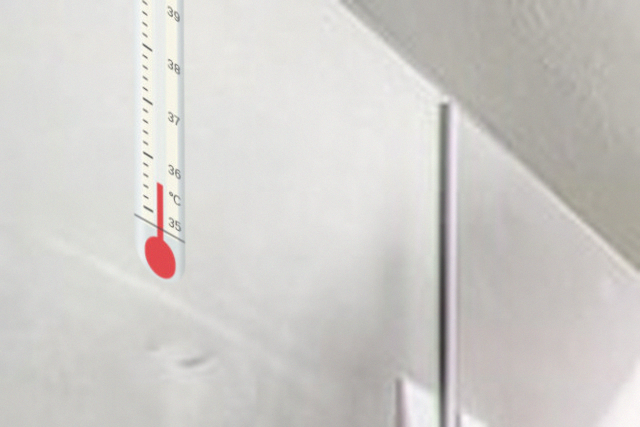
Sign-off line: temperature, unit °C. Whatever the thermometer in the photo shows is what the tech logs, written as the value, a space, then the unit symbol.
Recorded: 35.6 °C
